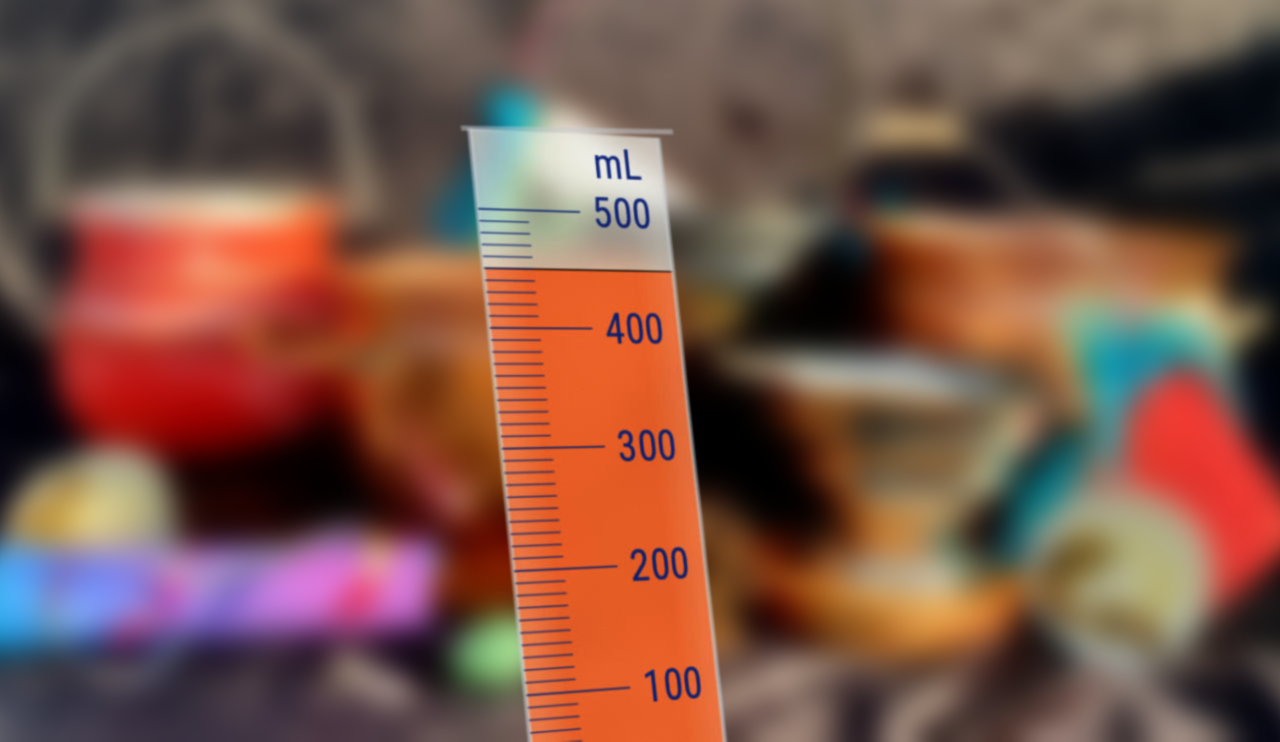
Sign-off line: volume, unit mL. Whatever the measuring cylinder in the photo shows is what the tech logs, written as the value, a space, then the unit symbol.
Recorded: 450 mL
